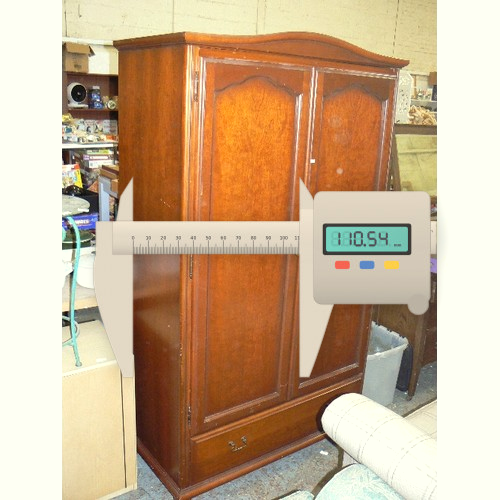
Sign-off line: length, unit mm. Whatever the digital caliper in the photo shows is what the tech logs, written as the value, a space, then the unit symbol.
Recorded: 110.54 mm
